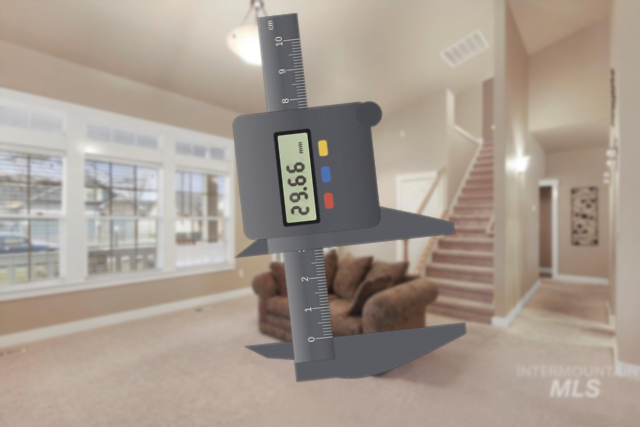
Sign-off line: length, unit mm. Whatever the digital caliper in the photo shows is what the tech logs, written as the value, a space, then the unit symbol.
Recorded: 29.66 mm
